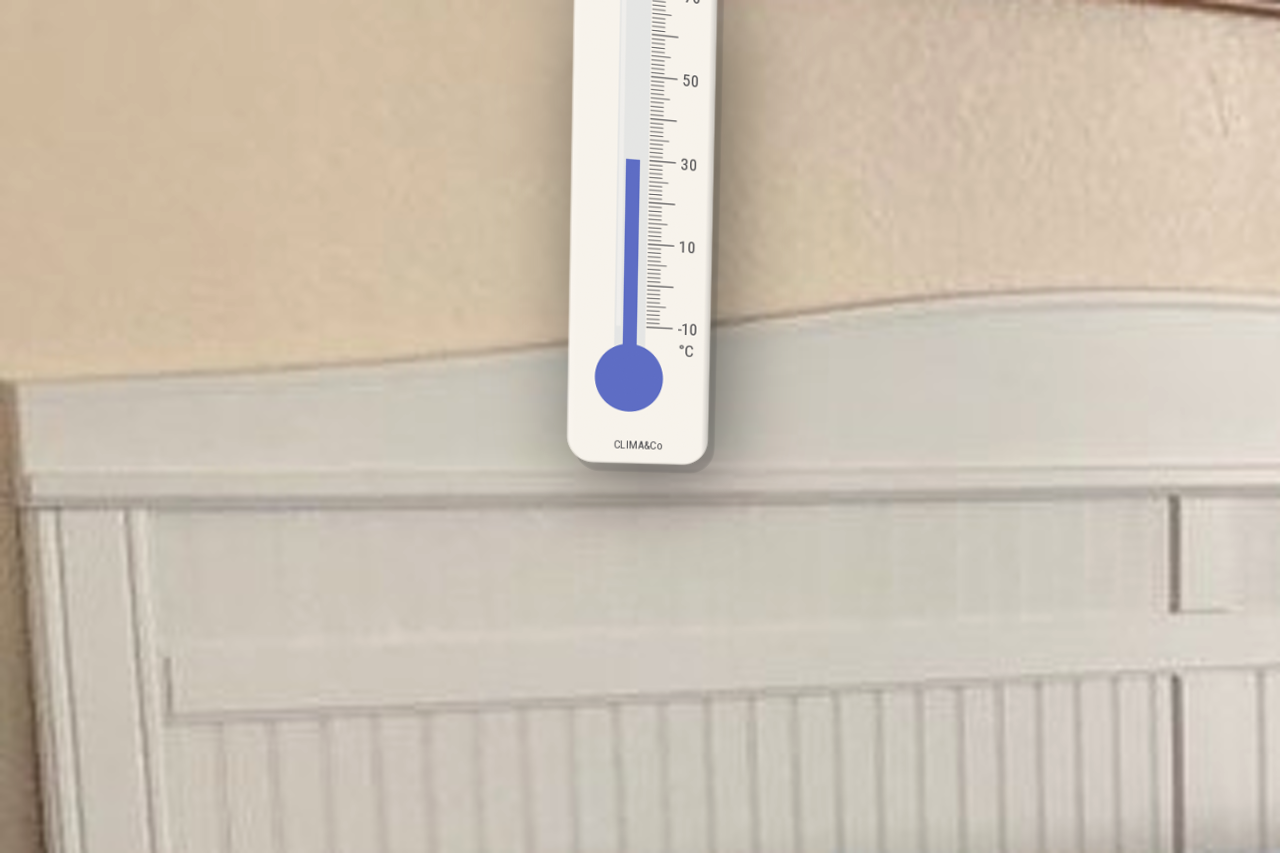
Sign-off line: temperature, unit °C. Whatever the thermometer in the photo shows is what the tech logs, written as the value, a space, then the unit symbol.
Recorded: 30 °C
